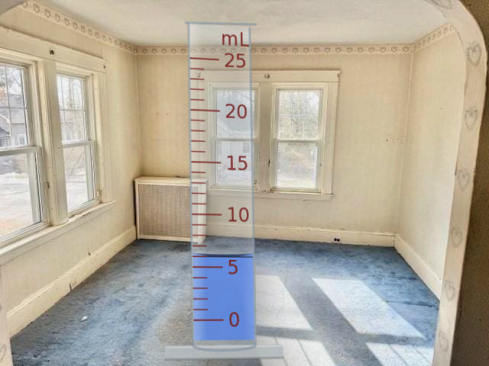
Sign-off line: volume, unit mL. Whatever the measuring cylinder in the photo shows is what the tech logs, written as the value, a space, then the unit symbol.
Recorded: 6 mL
